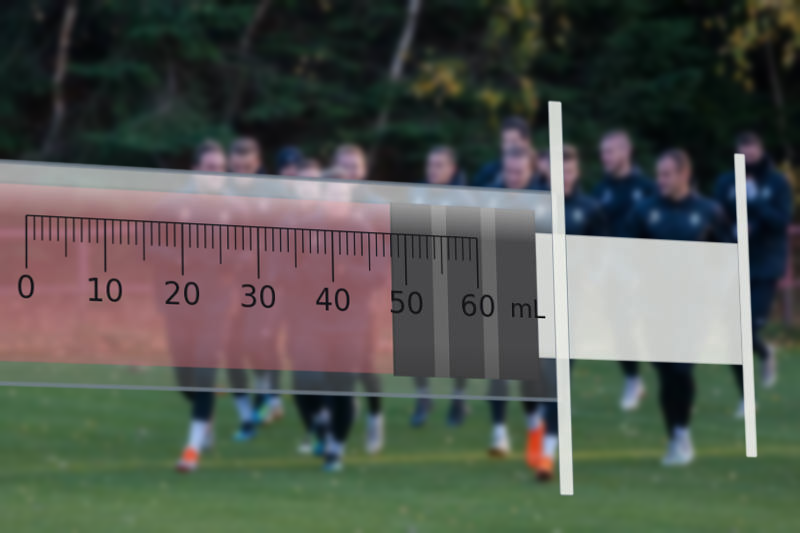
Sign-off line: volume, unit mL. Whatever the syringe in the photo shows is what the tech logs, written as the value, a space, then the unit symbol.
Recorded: 48 mL
